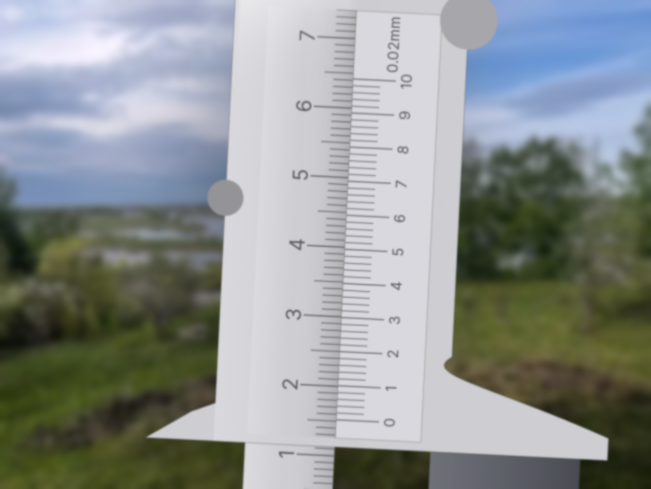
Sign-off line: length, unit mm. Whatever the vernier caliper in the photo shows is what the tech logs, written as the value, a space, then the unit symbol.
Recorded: 15.2 mm
